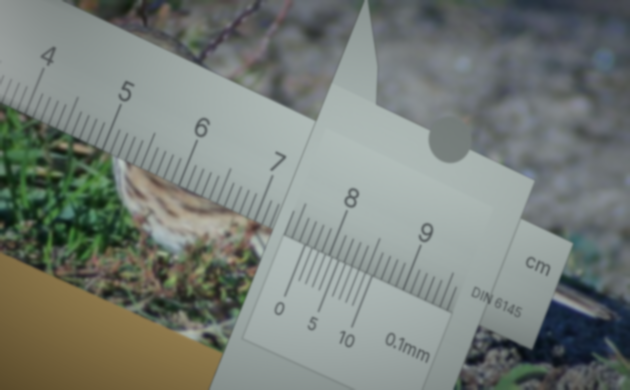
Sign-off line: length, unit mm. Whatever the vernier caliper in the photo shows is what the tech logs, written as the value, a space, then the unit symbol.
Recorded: 76.8 mm
